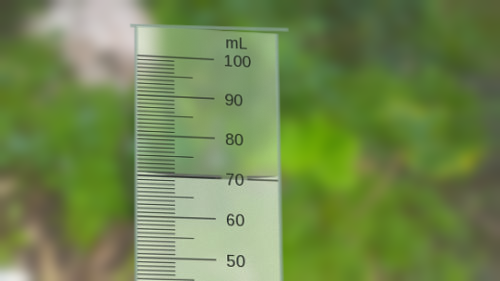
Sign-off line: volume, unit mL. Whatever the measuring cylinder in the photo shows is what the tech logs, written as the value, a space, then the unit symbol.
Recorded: 70 mL
